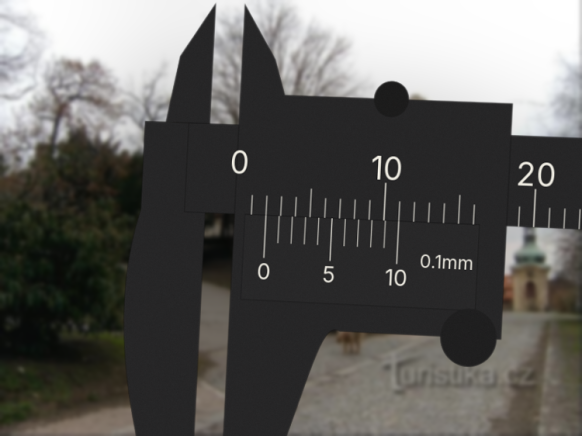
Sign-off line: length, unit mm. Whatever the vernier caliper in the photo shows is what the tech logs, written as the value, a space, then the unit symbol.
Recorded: 2.0 mm
